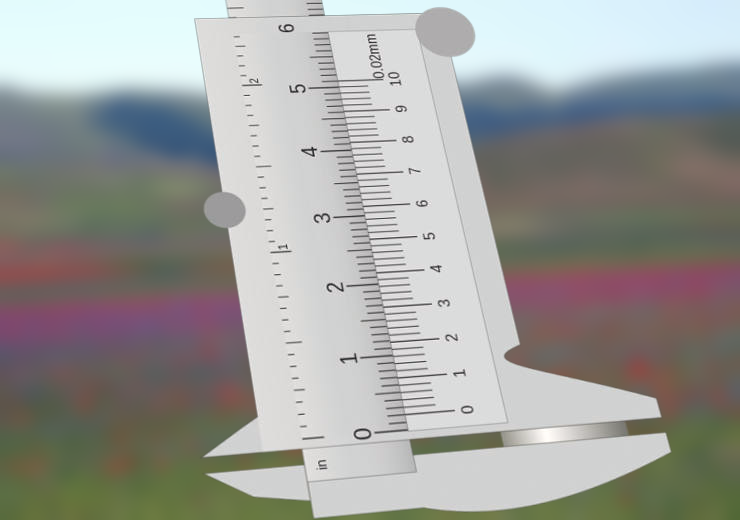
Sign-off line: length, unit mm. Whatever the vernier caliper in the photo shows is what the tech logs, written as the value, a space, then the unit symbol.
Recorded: 2.0 mm
